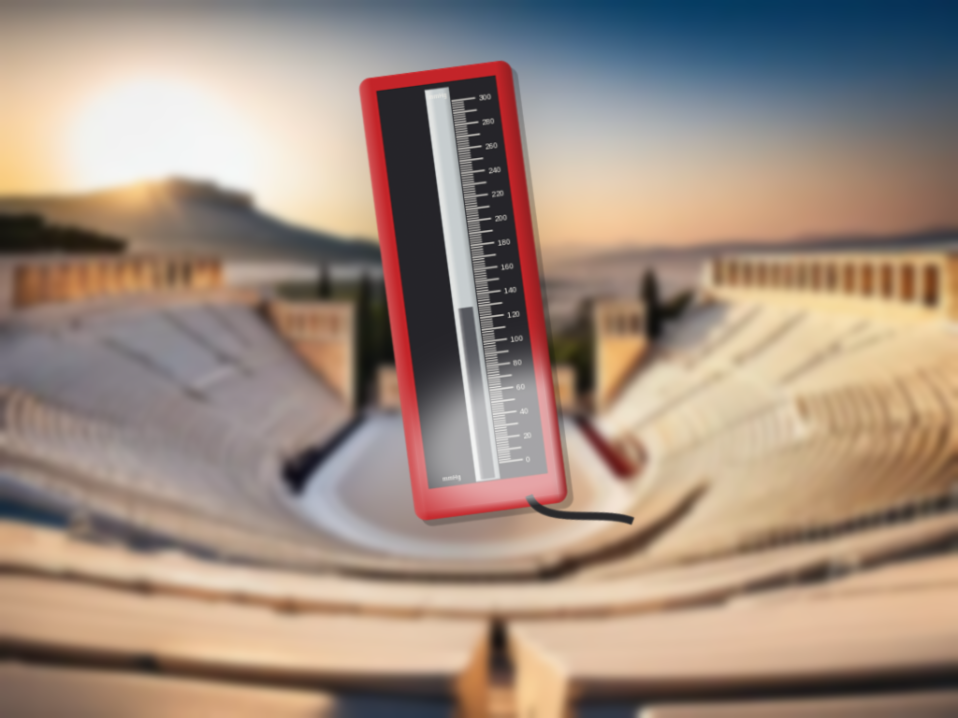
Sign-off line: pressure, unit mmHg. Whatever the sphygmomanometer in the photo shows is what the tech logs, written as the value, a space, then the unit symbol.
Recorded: 130 mmHg
